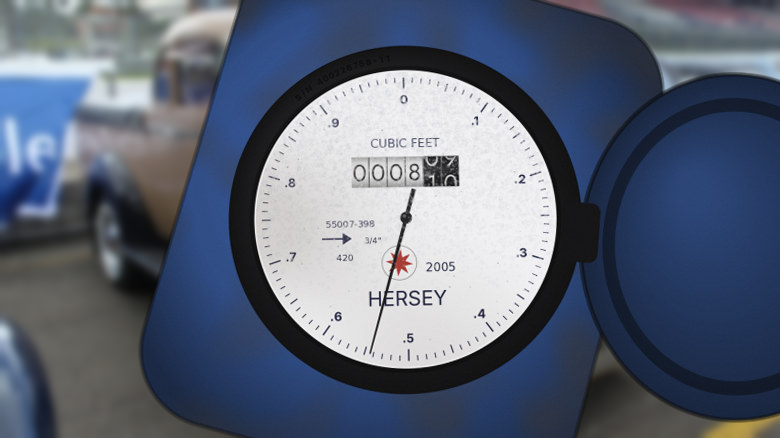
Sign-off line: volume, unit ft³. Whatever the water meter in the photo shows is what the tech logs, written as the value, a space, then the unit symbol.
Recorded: 809.54 ft³
